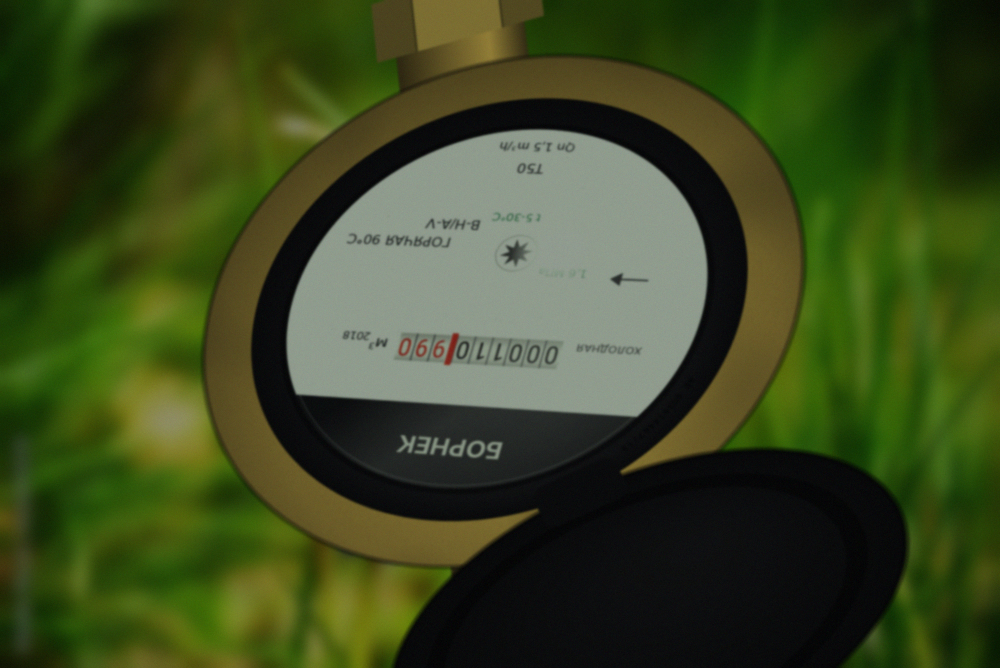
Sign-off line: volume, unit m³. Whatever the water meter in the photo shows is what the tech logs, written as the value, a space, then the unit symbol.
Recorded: 110.990 m³
